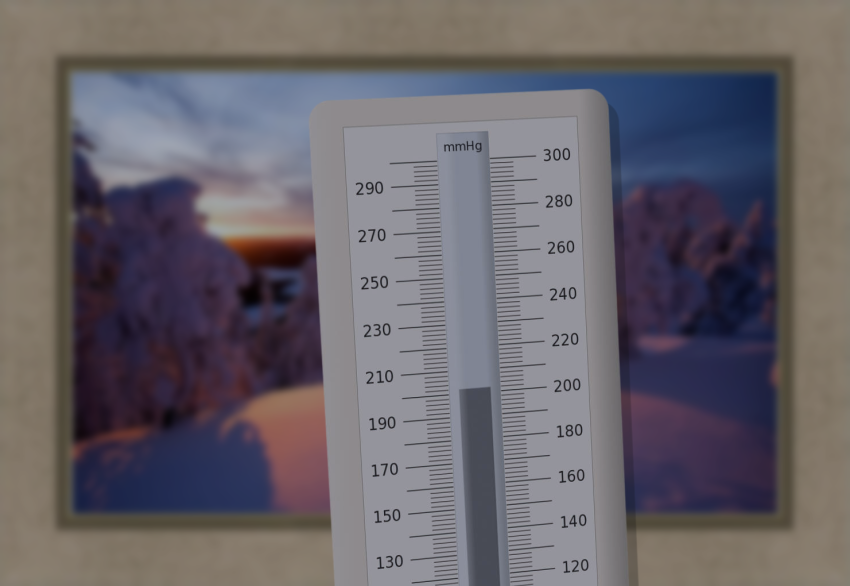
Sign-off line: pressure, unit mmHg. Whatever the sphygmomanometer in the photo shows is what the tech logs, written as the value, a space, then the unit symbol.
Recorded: 202 mmHg
